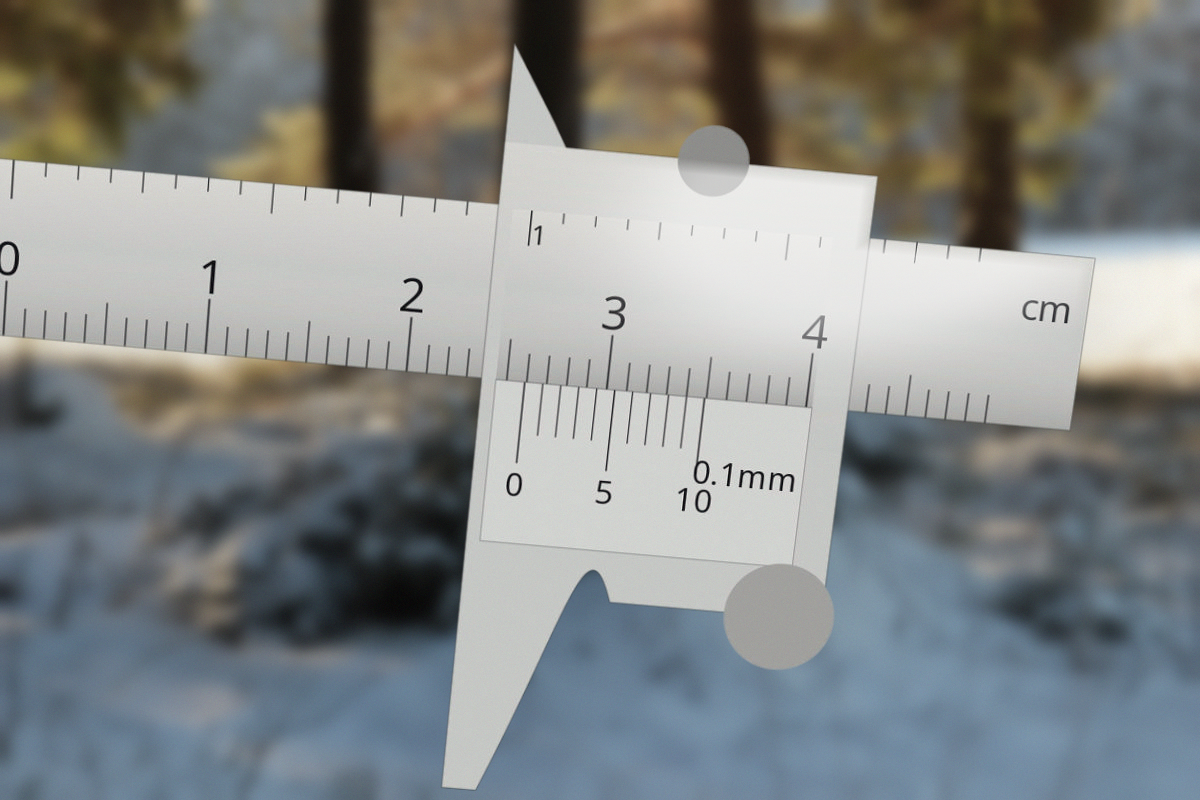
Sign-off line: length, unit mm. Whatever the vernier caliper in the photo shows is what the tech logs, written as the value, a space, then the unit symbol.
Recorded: 25.9 mm
